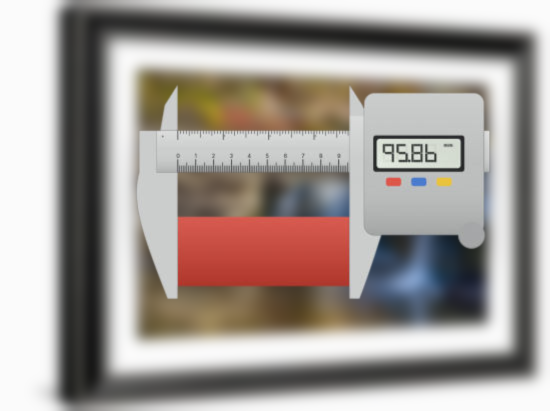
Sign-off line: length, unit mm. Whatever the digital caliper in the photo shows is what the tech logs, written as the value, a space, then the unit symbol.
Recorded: 95.86 mm
